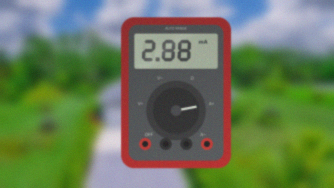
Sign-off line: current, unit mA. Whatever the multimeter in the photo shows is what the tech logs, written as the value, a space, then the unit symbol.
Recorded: 2.88 mA
